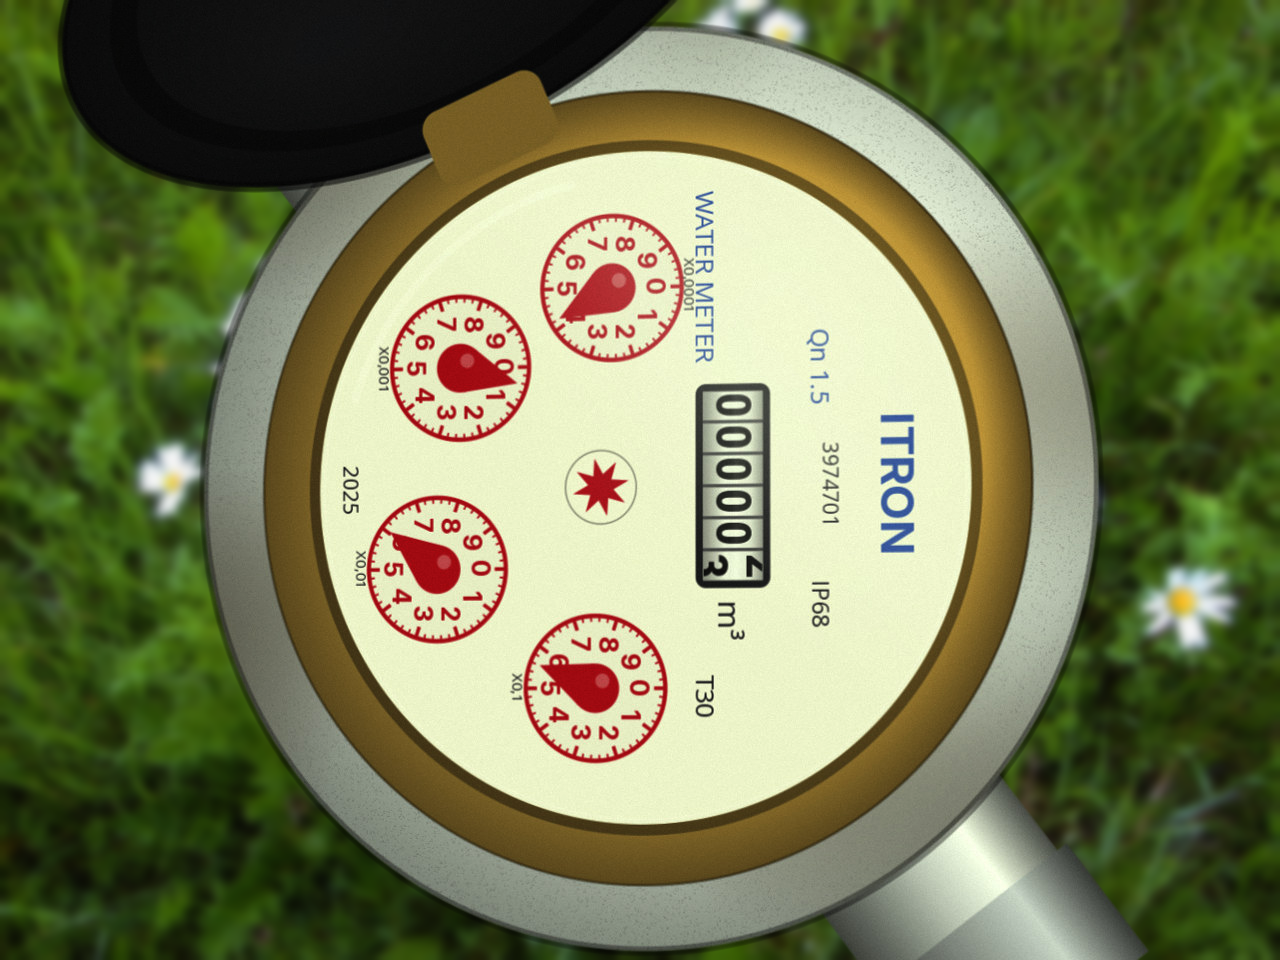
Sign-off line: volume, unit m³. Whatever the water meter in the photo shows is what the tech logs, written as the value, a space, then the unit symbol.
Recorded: 2.5604 m³
